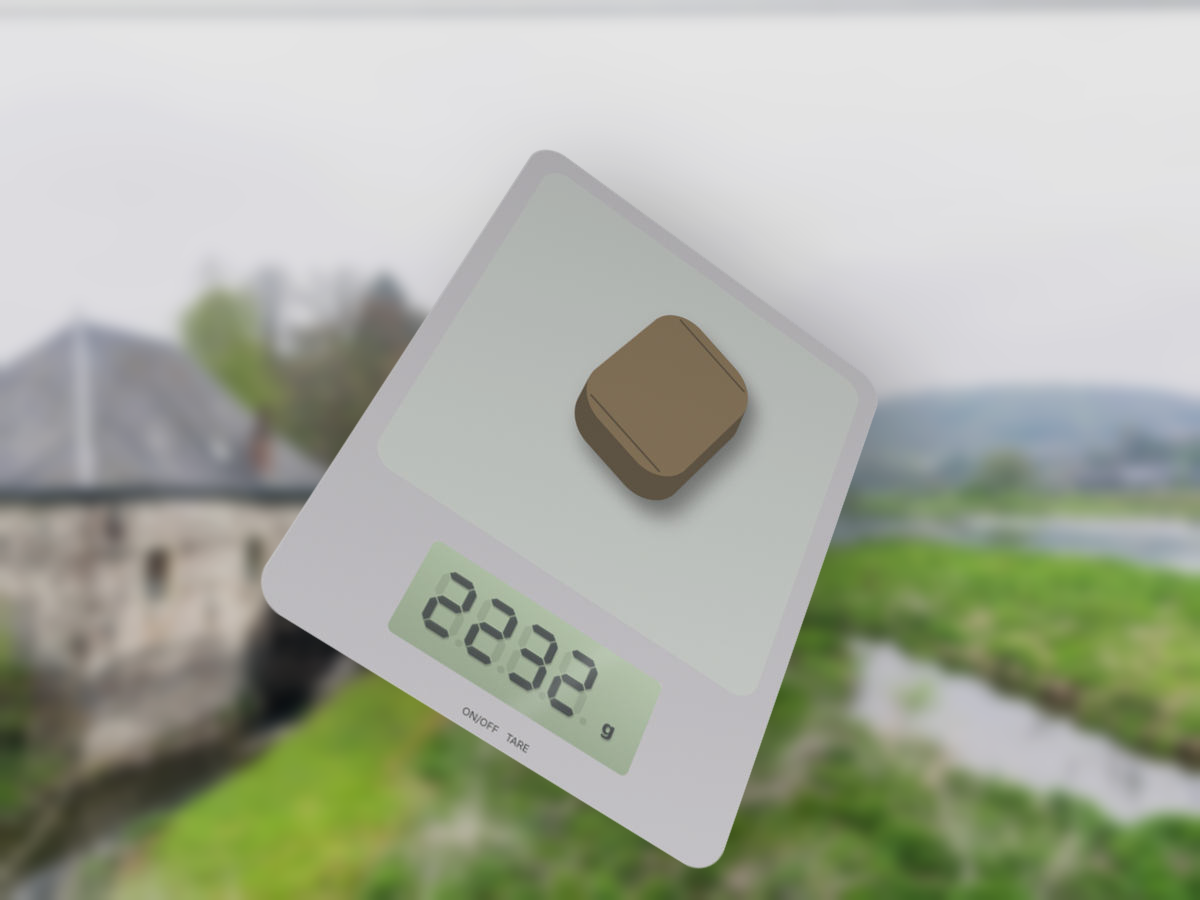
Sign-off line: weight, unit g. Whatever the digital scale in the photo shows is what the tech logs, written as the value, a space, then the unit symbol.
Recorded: 2232 g
